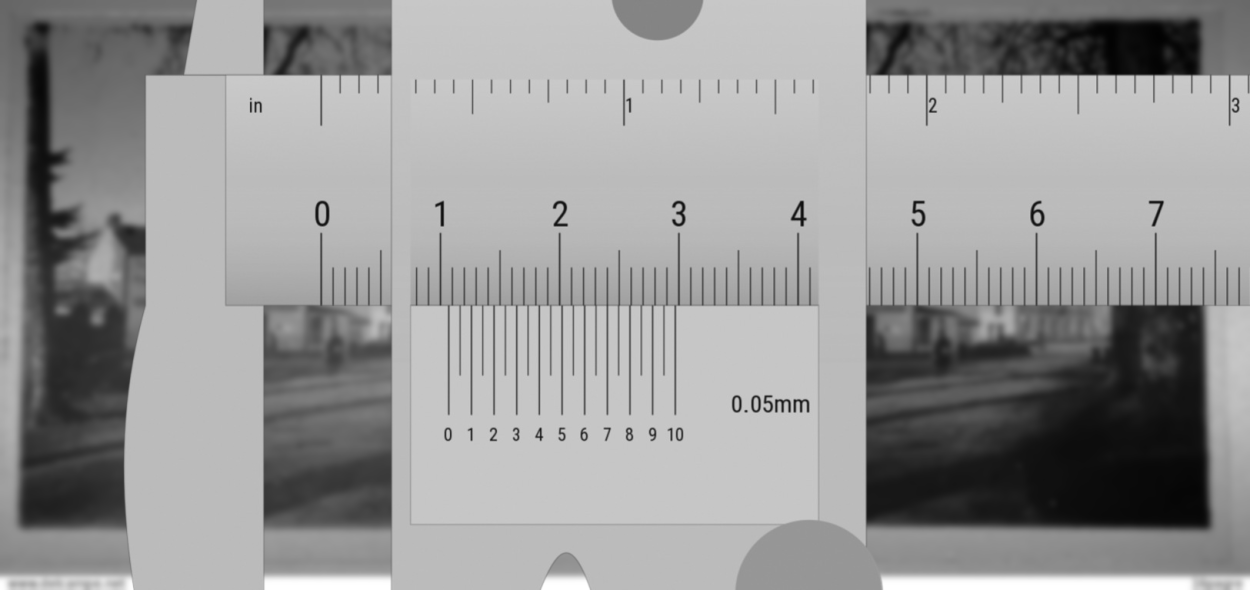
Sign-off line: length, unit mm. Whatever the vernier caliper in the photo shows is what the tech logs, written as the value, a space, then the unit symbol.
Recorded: 10.7 mm
